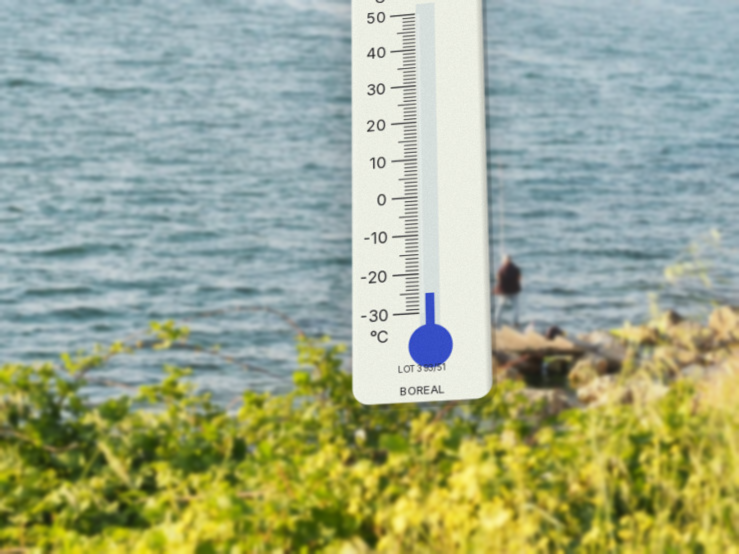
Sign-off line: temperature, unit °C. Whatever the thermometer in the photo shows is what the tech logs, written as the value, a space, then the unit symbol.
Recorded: -25 °C
